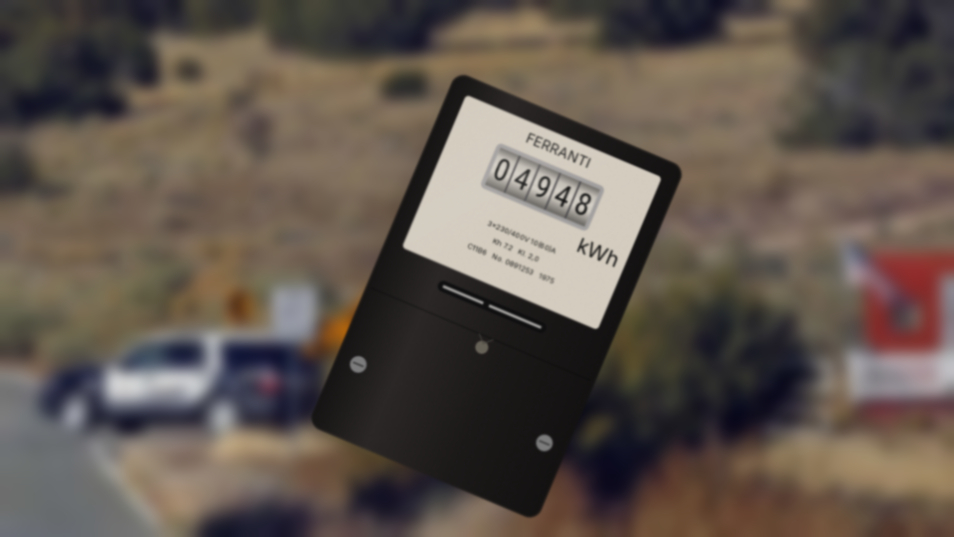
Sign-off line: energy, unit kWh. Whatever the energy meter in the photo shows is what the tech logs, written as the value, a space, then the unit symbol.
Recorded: 4948 kWh
